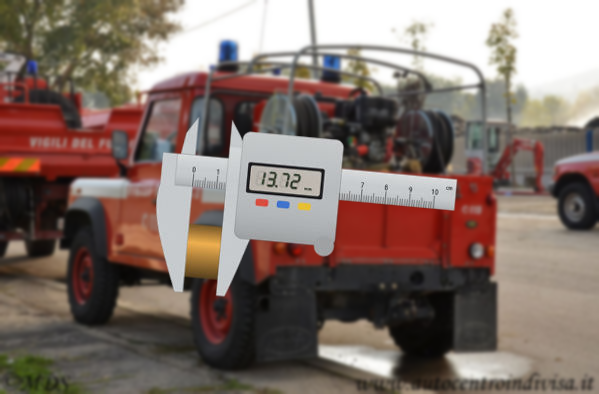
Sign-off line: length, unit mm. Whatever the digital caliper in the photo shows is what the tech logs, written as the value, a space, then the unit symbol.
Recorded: 13.72 mm
